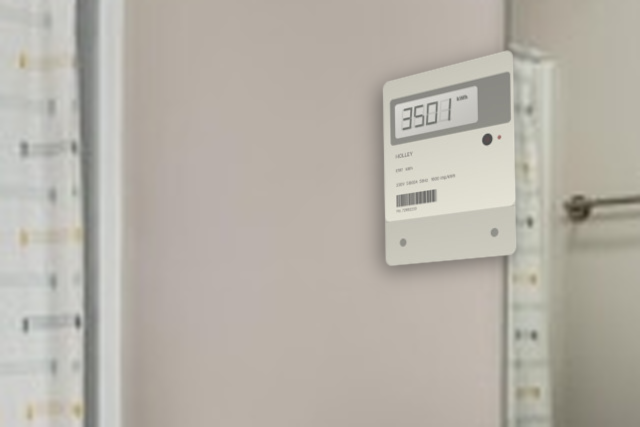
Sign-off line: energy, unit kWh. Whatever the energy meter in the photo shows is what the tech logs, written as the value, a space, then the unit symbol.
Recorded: 3501 kWh
